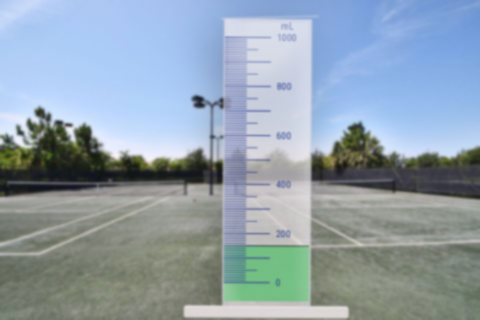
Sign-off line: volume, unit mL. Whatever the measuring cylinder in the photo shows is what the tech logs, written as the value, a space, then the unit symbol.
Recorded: 150 mL
